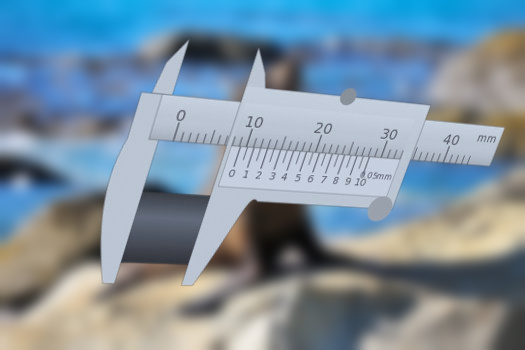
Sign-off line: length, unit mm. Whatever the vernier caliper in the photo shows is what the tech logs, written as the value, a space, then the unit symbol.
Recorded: 9.2 mm
